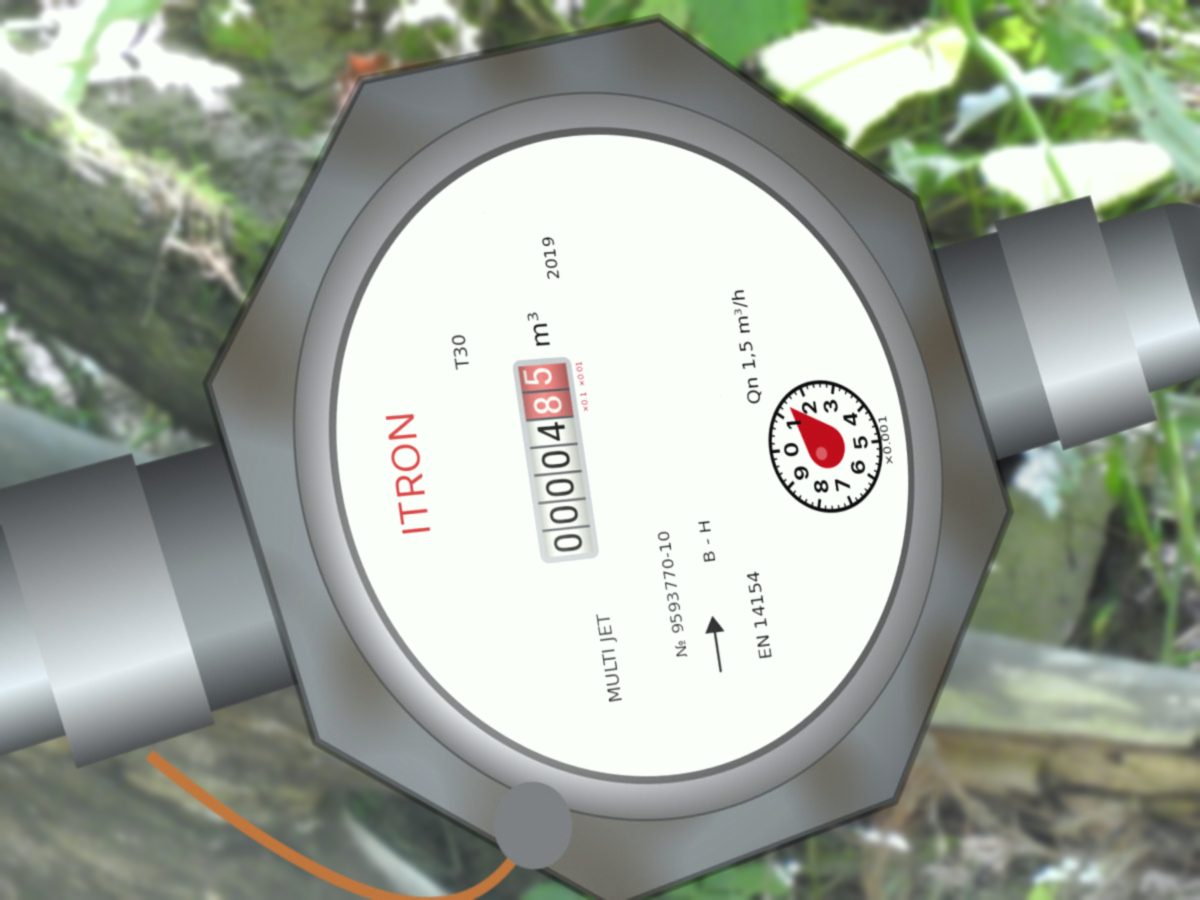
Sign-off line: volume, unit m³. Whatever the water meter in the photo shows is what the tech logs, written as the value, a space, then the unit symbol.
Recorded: 4.851 m³
